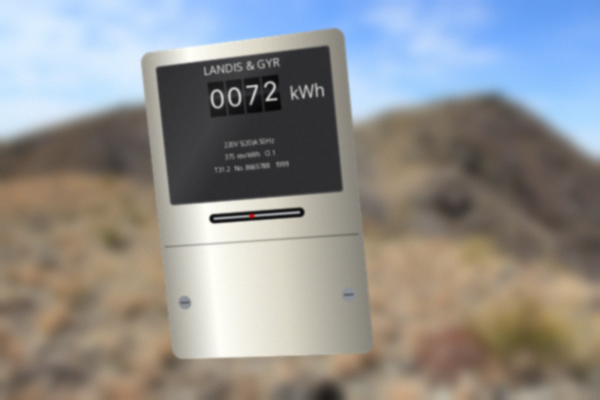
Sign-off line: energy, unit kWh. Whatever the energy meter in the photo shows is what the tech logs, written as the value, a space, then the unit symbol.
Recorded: 72 kWh
